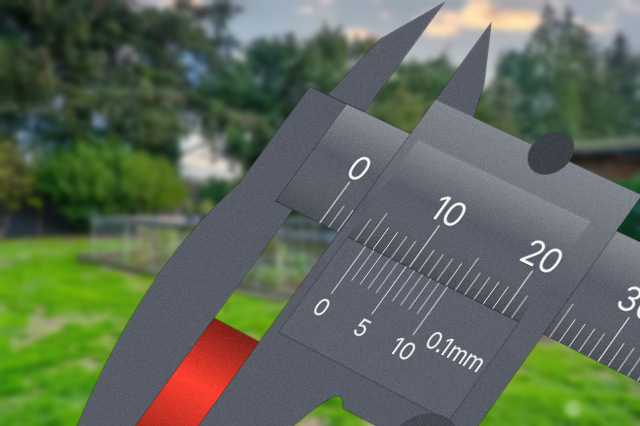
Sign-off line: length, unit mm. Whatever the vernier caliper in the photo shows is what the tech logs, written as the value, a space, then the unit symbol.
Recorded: 5.2 mm
